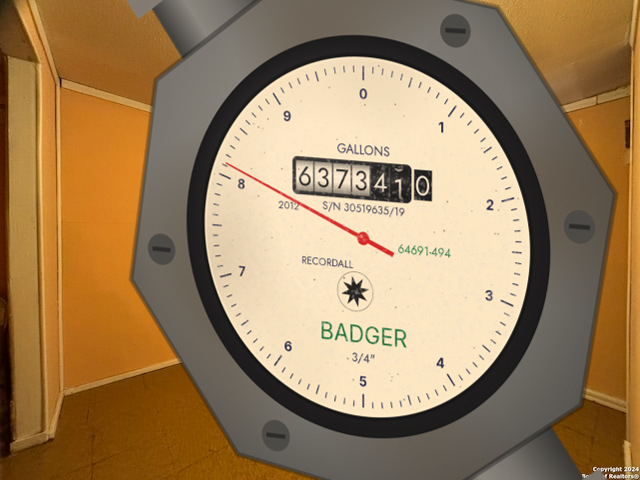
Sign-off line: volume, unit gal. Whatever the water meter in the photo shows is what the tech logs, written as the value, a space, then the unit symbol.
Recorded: 6373408.1 gal
